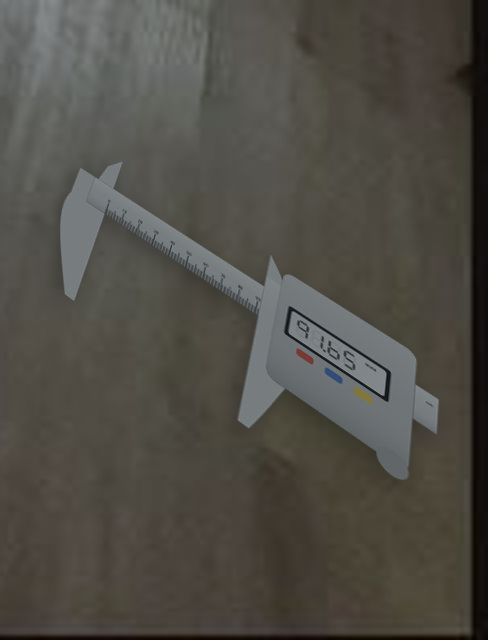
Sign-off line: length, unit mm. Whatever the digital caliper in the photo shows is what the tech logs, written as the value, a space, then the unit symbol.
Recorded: 91.65 mm
